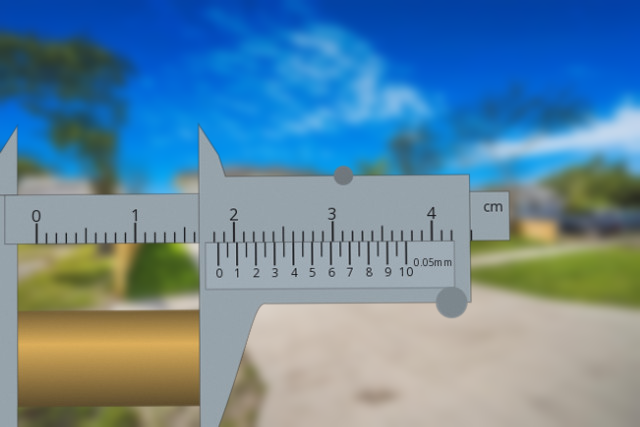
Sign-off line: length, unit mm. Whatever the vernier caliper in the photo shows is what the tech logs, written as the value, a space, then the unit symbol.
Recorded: 18.4 mm
